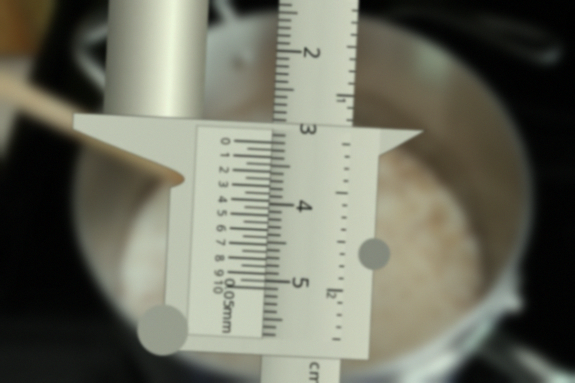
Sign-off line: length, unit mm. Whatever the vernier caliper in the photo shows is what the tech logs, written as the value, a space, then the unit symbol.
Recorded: 32.0 mm
